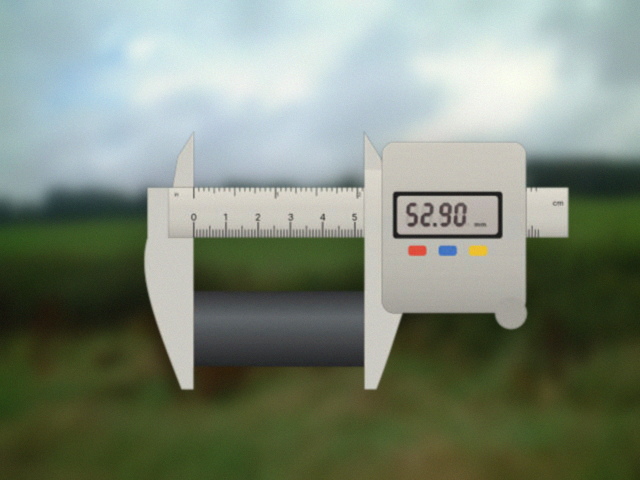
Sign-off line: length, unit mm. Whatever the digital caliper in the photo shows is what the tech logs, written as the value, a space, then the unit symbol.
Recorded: 52.90 mm
